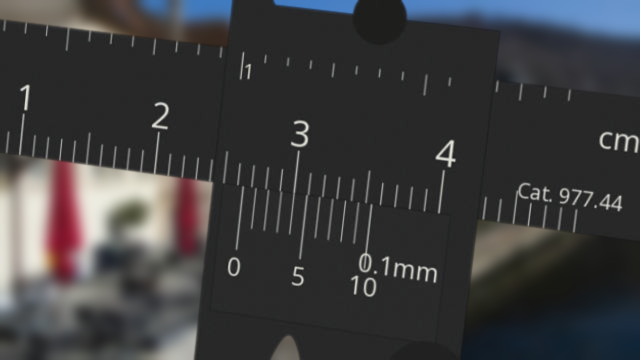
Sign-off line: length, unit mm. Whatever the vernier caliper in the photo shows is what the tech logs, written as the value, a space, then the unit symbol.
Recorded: 26.4 mm
